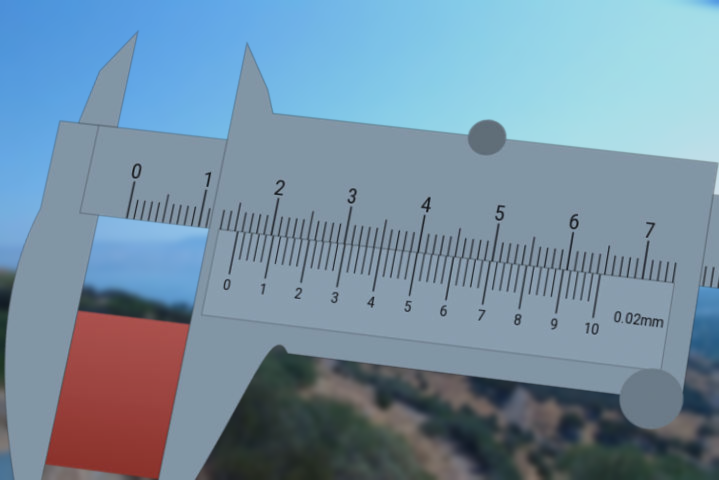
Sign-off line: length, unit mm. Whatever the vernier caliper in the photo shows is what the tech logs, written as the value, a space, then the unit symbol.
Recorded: 15.4 mm
